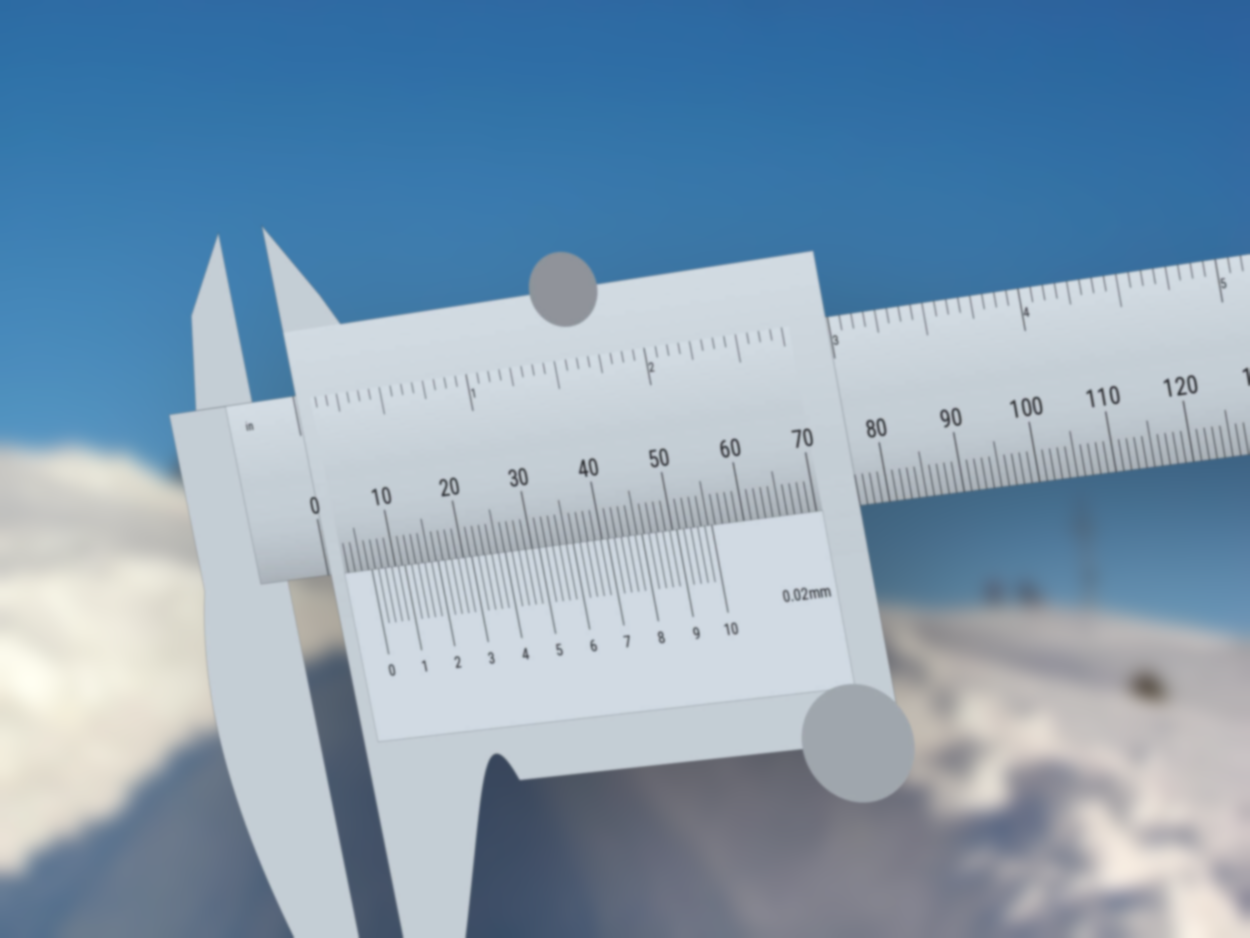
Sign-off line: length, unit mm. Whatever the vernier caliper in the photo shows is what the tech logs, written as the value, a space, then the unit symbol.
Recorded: 6.5 mm
